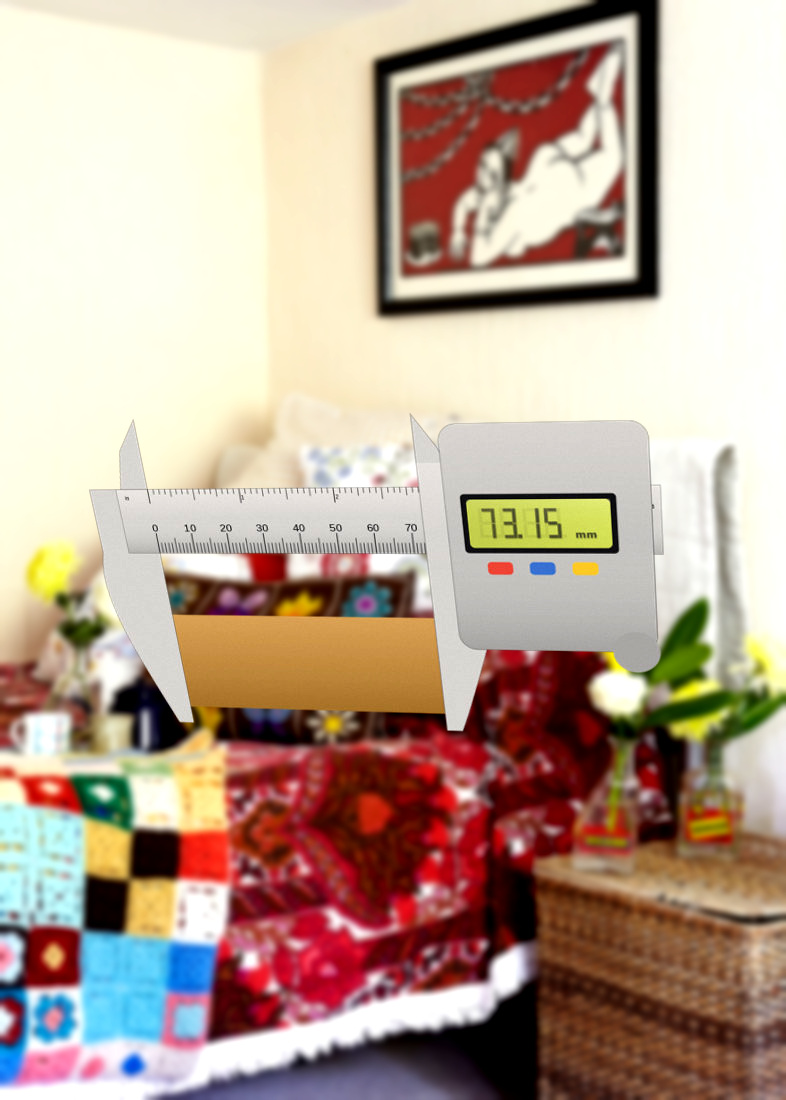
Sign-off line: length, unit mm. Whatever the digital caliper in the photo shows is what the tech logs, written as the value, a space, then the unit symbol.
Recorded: 73.15 mm
